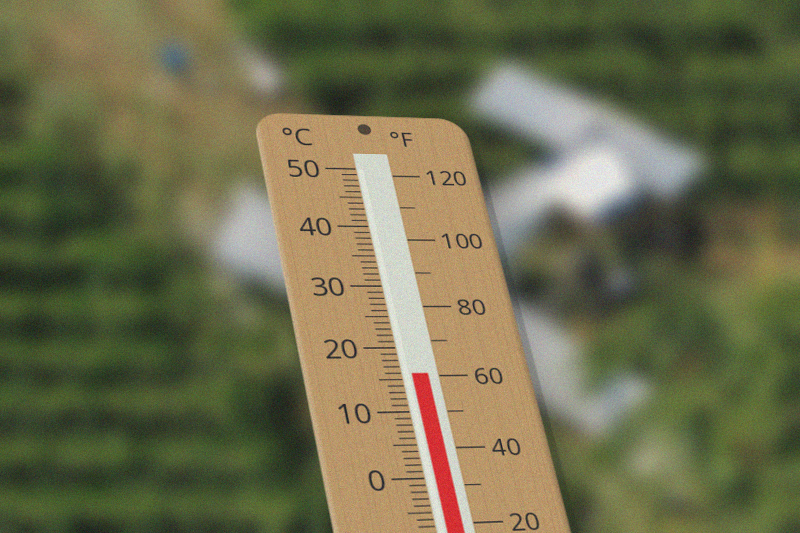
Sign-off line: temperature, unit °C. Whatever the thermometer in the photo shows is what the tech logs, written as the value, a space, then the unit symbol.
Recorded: 16 °C
